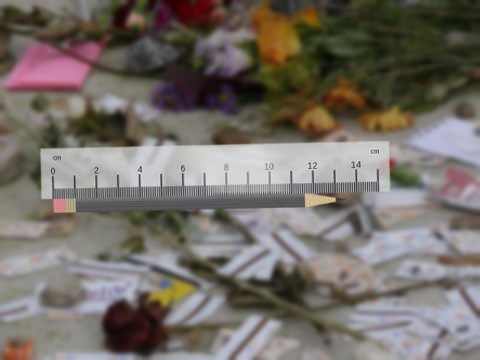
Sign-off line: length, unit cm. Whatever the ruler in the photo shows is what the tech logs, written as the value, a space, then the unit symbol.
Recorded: 13.5 cm
